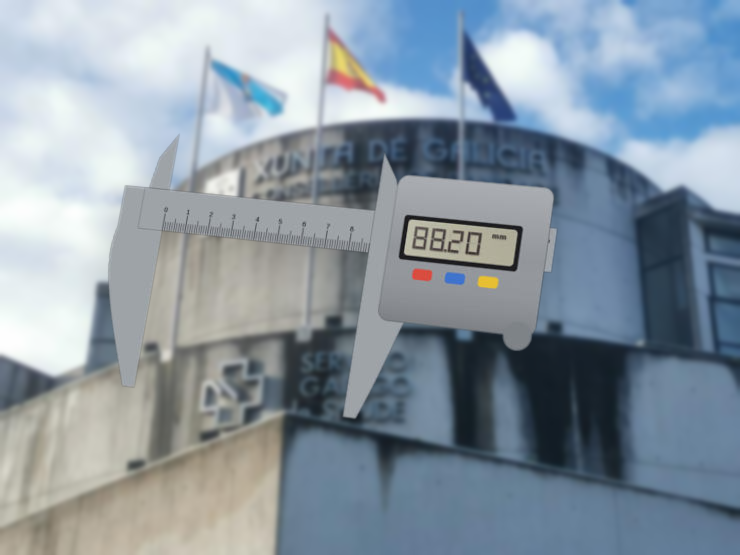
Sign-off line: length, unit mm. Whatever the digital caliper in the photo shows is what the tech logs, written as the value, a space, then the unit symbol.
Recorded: 88.20 mm
